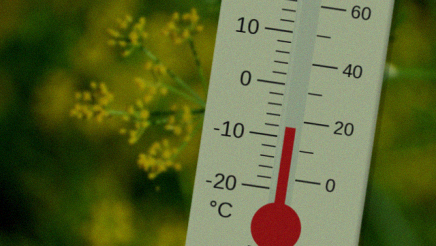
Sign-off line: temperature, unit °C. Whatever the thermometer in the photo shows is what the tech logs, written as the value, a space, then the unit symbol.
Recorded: -8 °C
